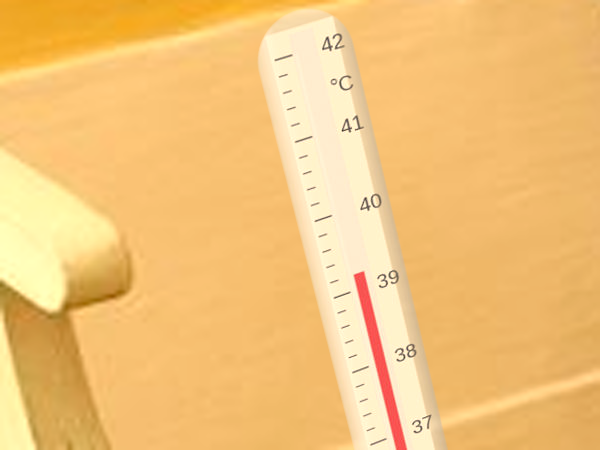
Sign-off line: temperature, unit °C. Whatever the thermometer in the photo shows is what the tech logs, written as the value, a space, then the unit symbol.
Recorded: 39.2 °C
